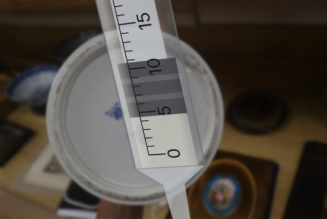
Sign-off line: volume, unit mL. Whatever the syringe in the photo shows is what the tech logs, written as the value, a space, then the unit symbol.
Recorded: 4.5 mL
